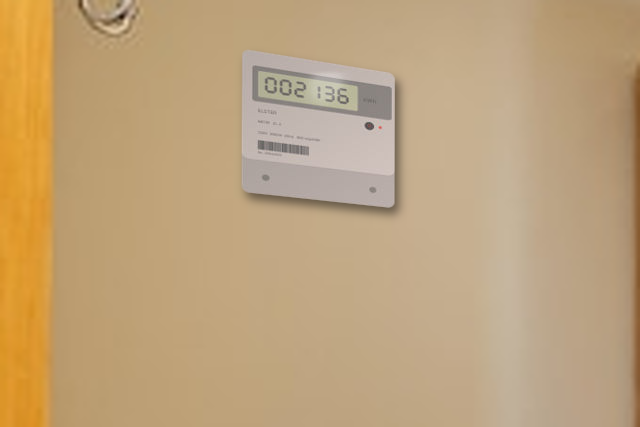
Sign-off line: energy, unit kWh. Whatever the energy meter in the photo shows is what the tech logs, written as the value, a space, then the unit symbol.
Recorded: 2136 kWh
